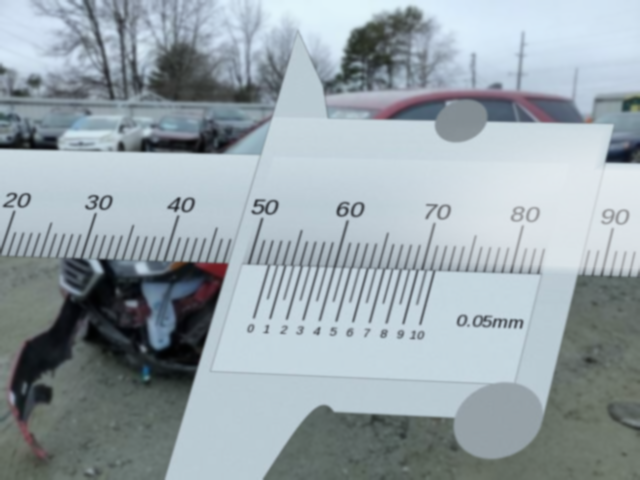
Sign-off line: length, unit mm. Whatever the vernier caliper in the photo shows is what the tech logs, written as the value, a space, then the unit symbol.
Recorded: 52.4 mm
